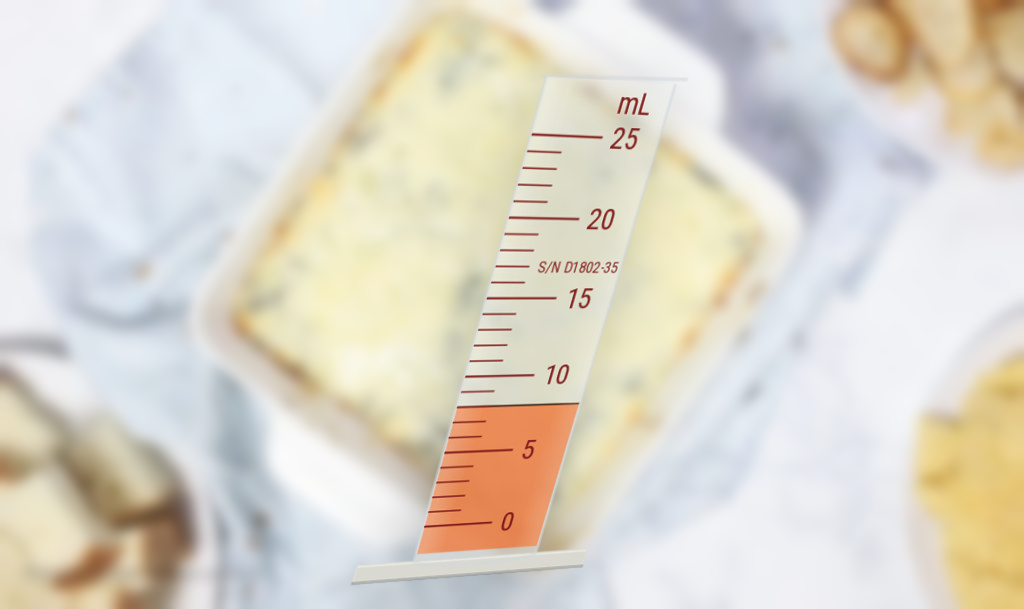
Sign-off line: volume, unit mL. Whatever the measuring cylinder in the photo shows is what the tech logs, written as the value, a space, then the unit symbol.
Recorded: 8 mL
